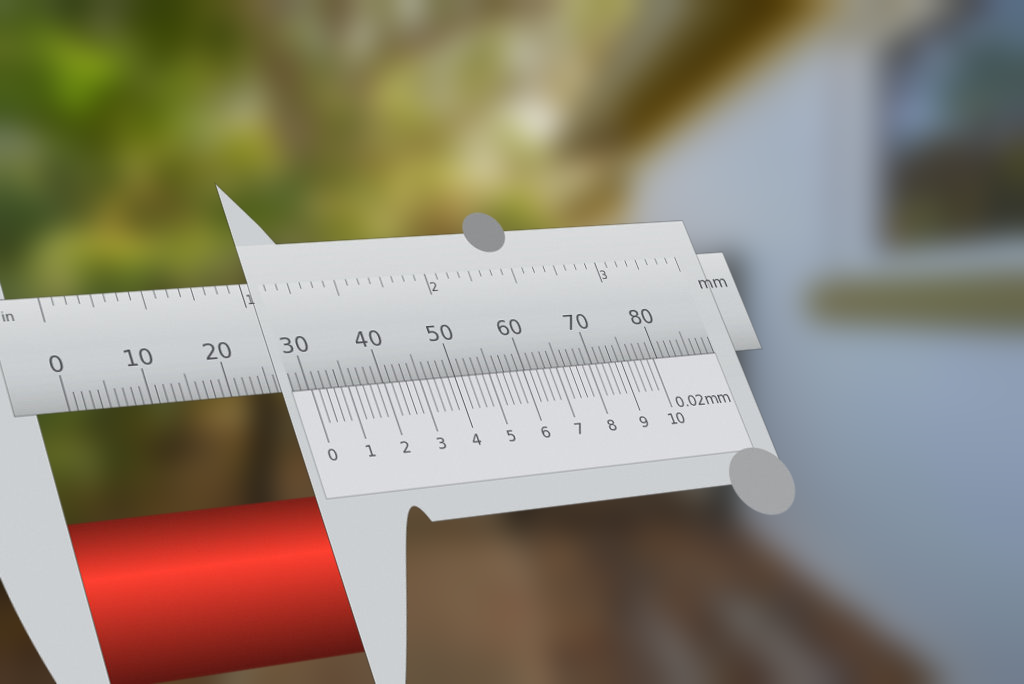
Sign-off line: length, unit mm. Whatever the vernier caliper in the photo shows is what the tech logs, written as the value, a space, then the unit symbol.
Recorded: 30.4 mm
